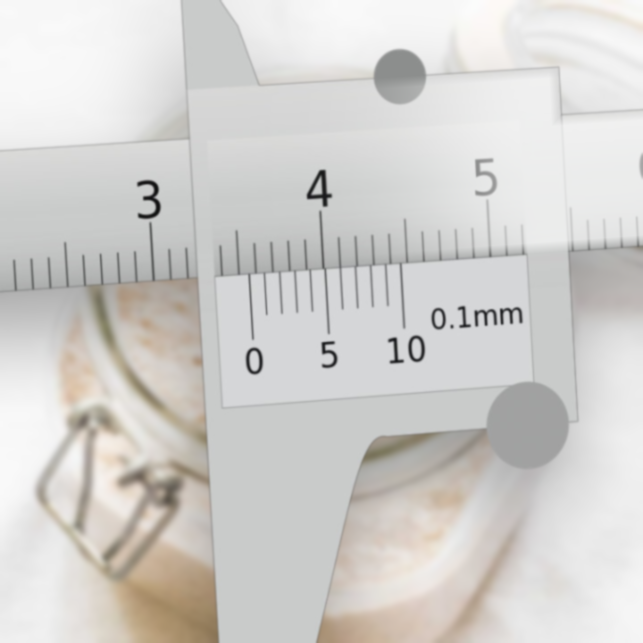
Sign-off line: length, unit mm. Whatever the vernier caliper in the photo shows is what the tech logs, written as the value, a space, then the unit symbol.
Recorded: 35.6 mm
